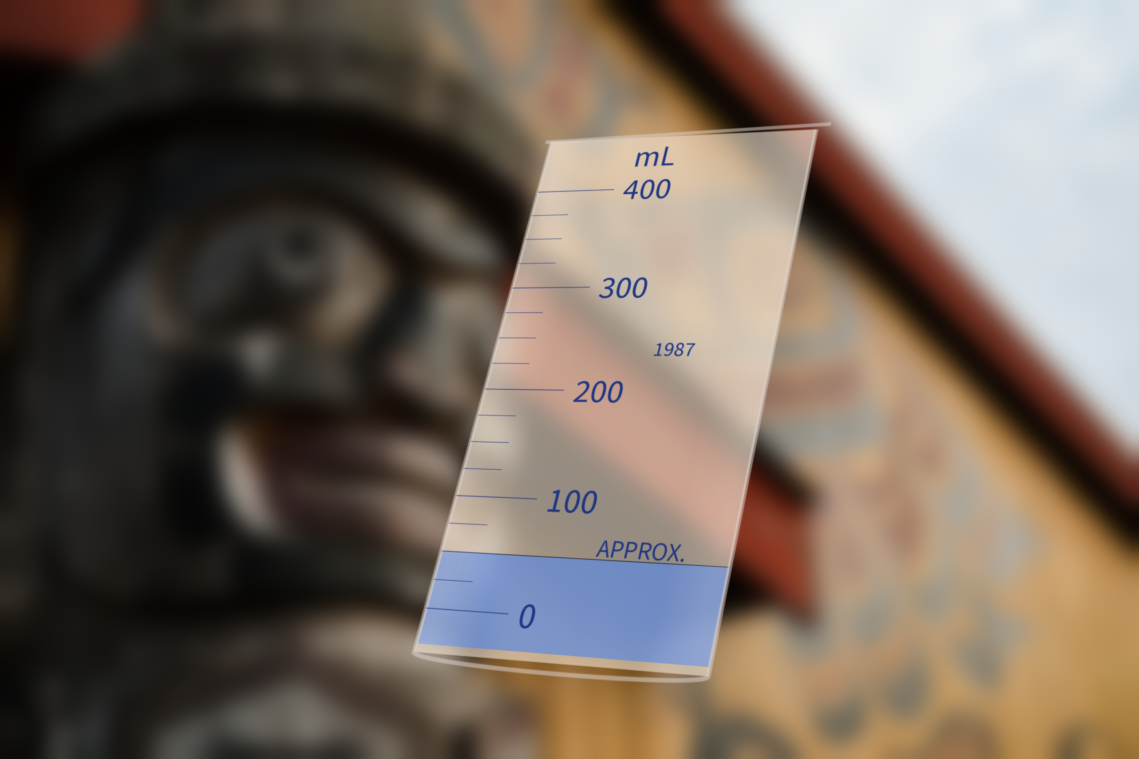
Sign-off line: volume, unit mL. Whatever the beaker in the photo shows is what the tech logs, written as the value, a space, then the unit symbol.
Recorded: 50 mL
